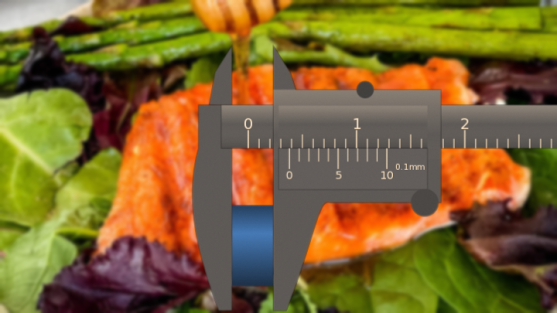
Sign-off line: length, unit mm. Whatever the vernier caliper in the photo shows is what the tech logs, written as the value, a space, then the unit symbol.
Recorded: 3.8 mm
